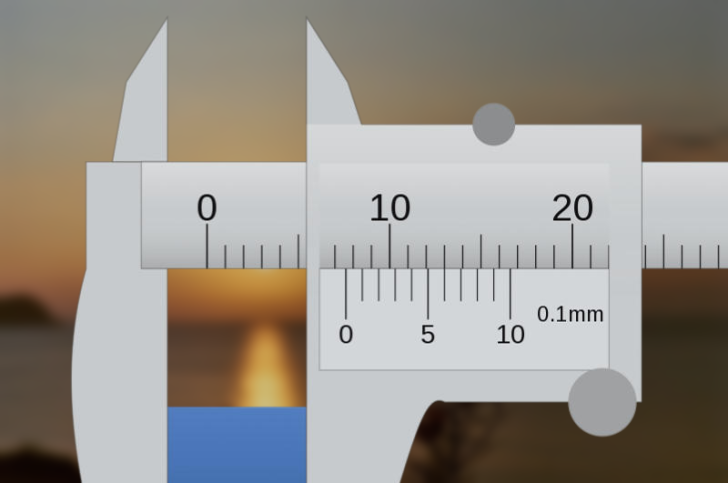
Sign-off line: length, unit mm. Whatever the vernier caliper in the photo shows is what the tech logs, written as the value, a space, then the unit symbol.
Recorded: 7.6 mm
